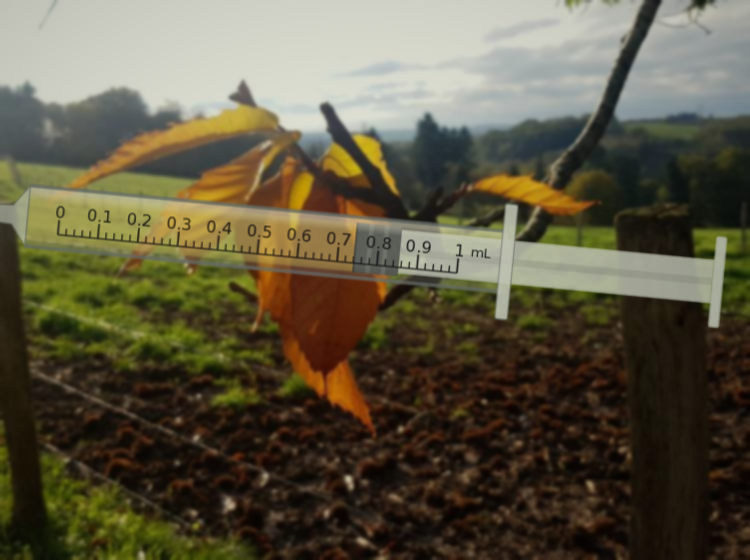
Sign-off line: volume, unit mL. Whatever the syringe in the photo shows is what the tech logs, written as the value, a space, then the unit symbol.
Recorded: 0.74 mL
